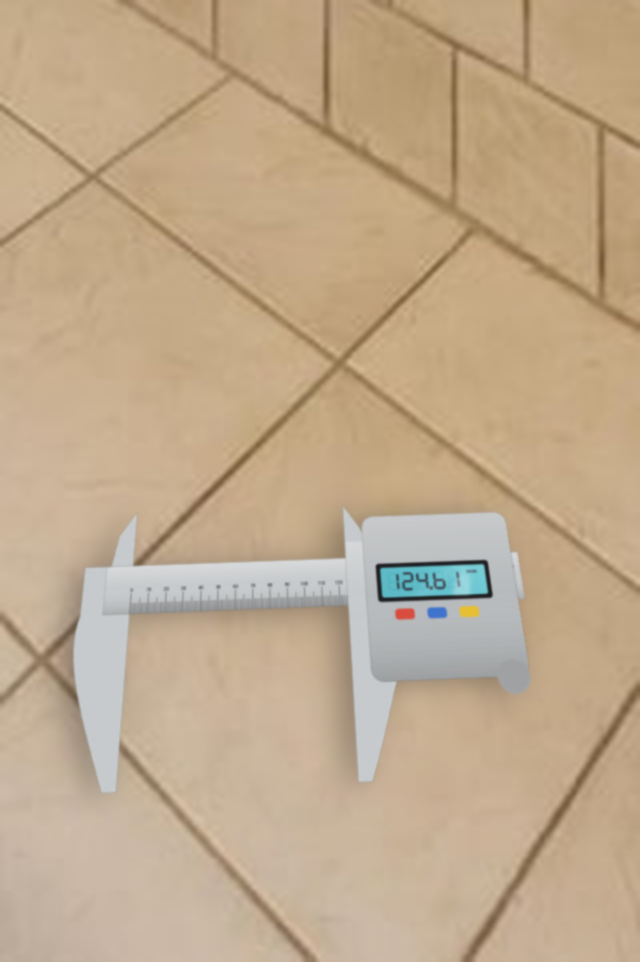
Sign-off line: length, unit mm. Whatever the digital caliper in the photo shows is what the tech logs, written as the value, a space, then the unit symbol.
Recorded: 124.61 mm
